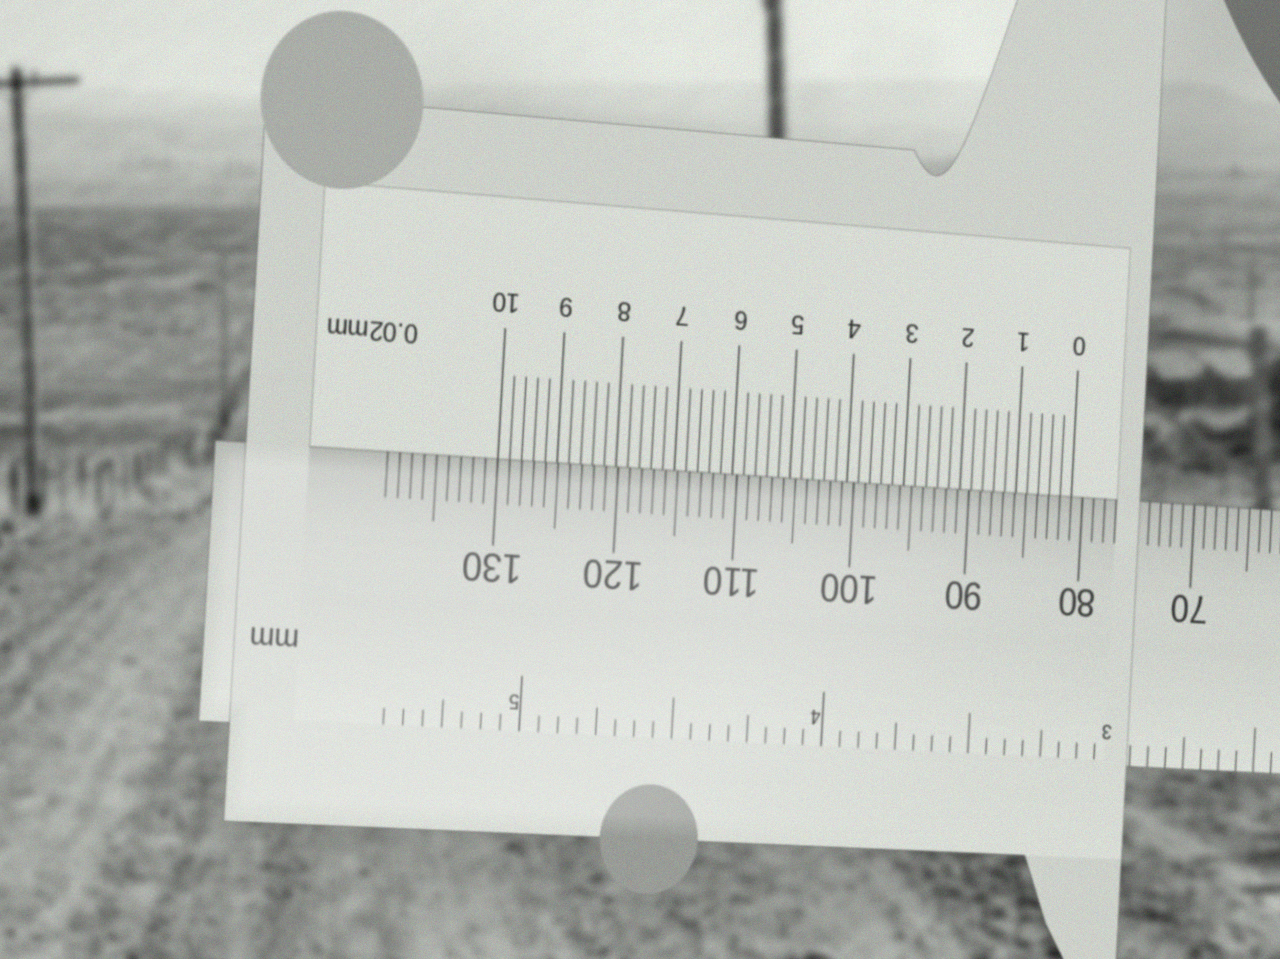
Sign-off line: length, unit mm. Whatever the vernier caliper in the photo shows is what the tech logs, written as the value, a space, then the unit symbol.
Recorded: 81.0 mm
